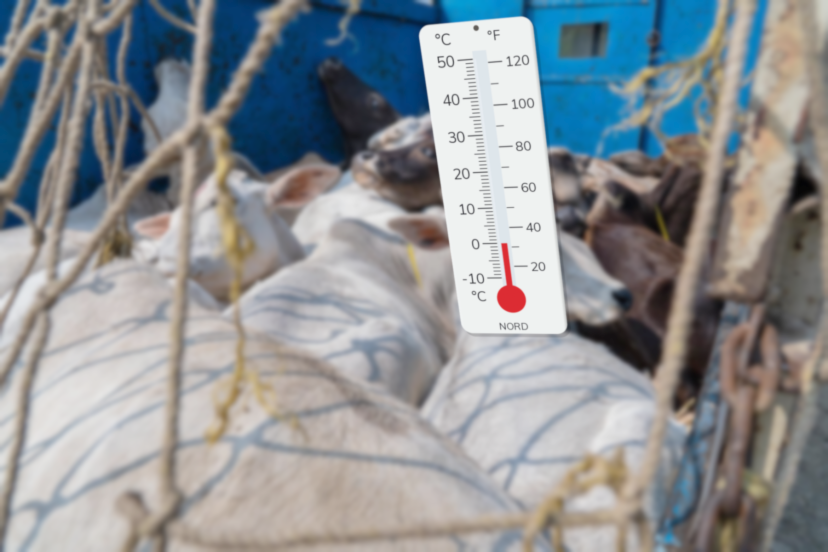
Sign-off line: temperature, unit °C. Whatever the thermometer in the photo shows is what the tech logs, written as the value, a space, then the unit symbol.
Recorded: 0 °C
